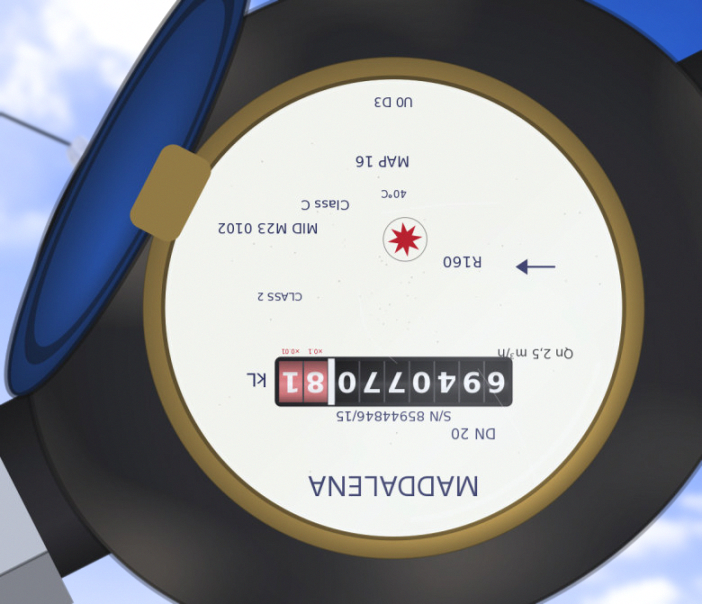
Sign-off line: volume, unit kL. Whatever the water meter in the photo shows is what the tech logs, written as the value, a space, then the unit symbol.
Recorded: 6940770.81 kL
